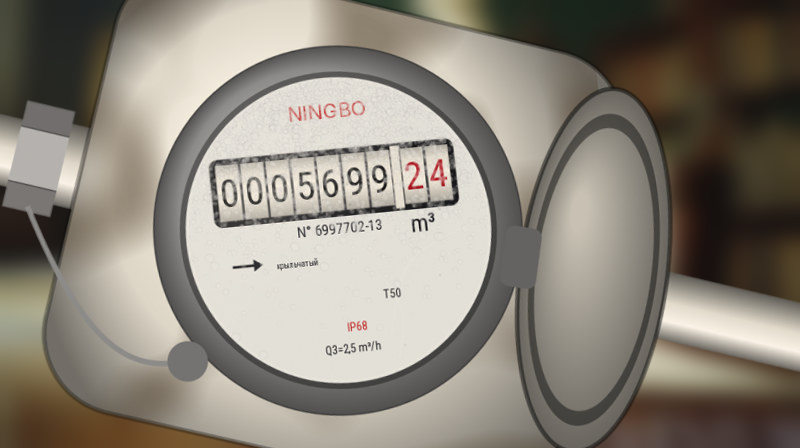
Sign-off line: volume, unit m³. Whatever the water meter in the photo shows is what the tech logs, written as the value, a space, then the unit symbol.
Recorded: 5699.24 m³
